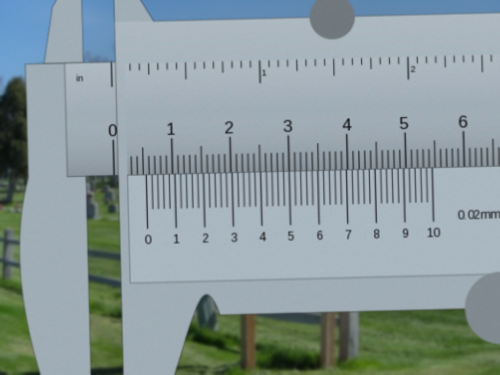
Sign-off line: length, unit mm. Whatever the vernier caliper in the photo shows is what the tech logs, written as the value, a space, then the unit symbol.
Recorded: 5.5 mm
